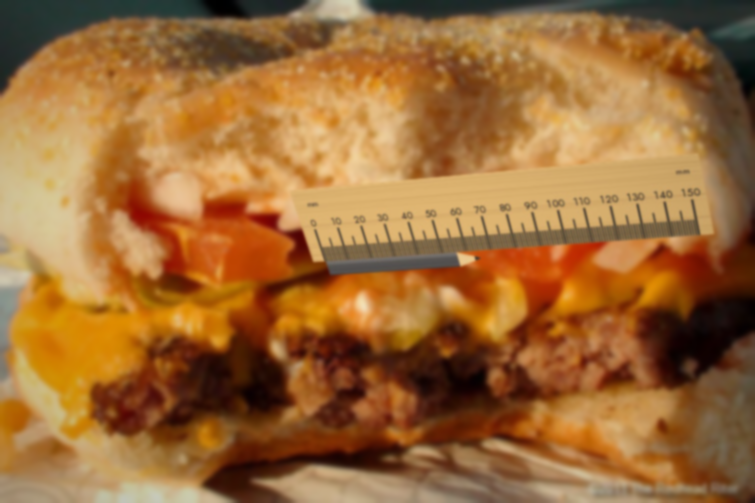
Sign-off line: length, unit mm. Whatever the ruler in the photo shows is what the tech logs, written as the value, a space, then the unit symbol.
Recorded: 65 mm
